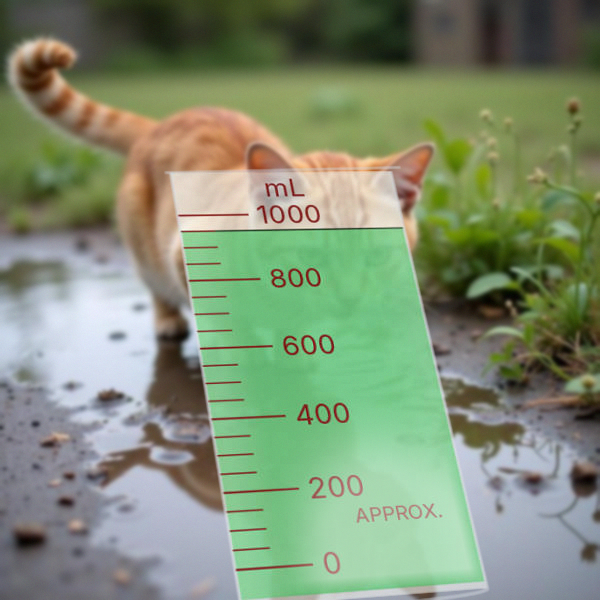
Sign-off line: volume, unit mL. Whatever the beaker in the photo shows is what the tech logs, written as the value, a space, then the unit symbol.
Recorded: 950 mL
